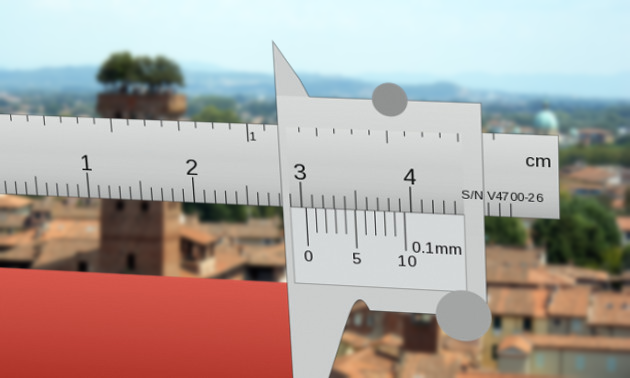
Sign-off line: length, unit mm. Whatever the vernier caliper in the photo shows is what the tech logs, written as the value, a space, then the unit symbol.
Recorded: 30.4 mm
